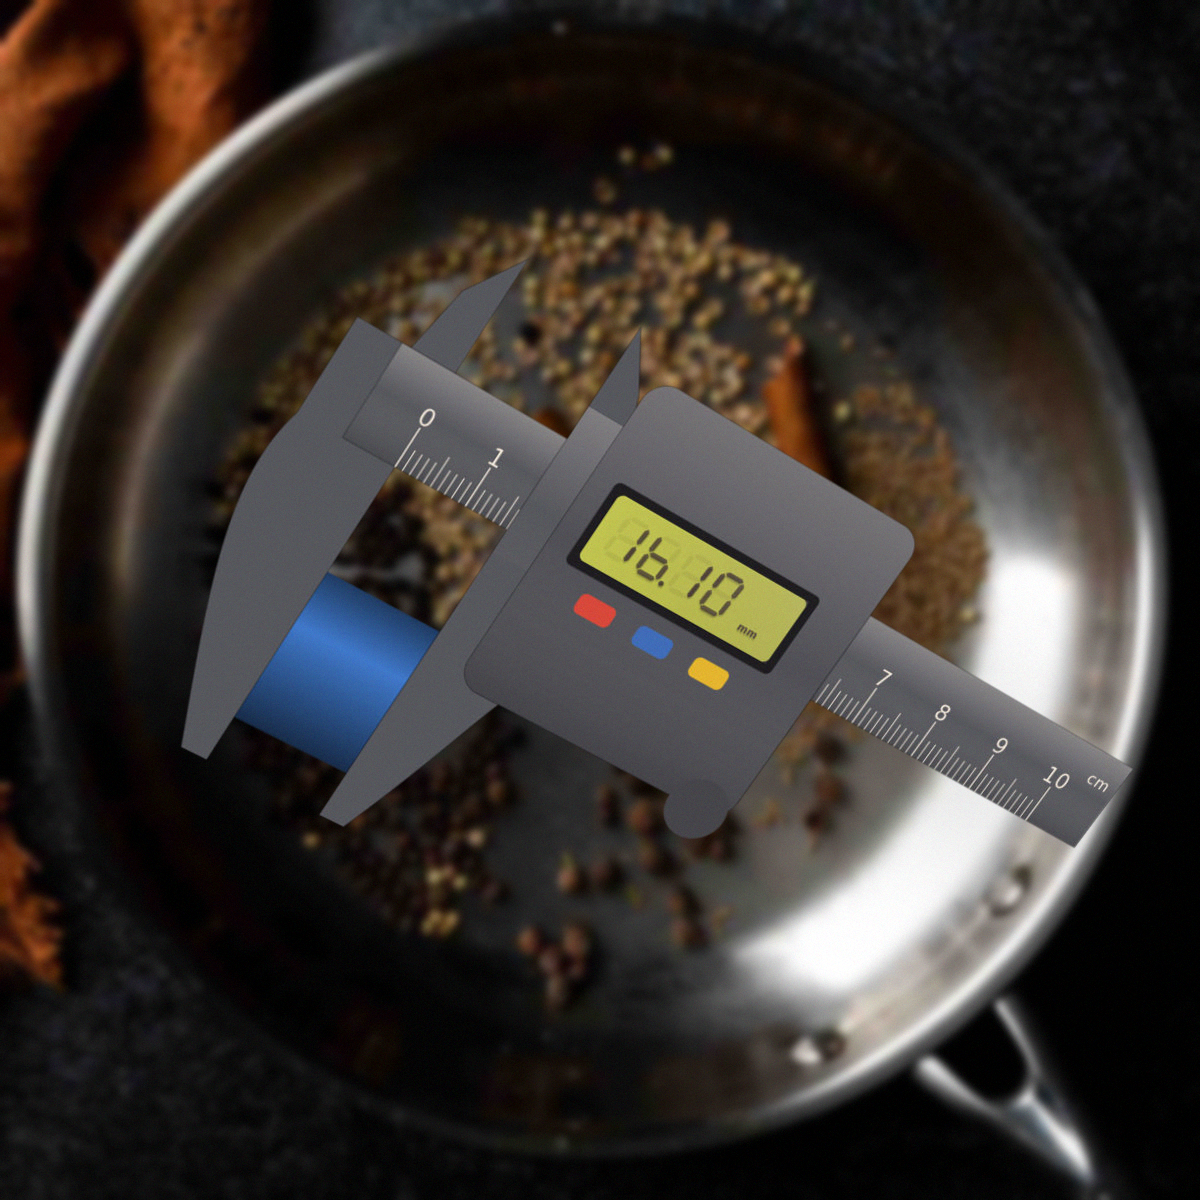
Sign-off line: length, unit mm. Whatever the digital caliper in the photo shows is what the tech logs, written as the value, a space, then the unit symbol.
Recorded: 16.10 mm
